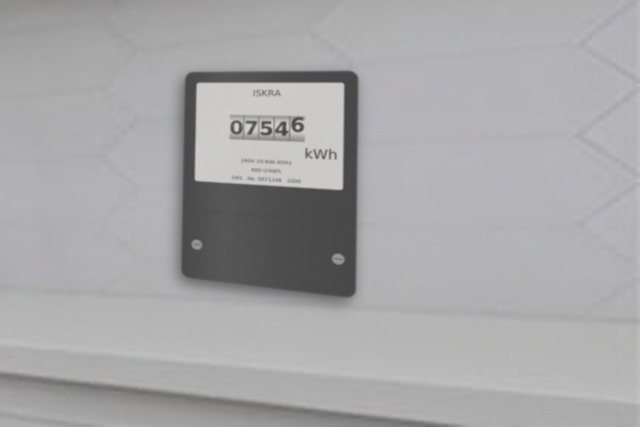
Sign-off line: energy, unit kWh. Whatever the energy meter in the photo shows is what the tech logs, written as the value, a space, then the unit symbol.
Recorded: 7546 kWh
